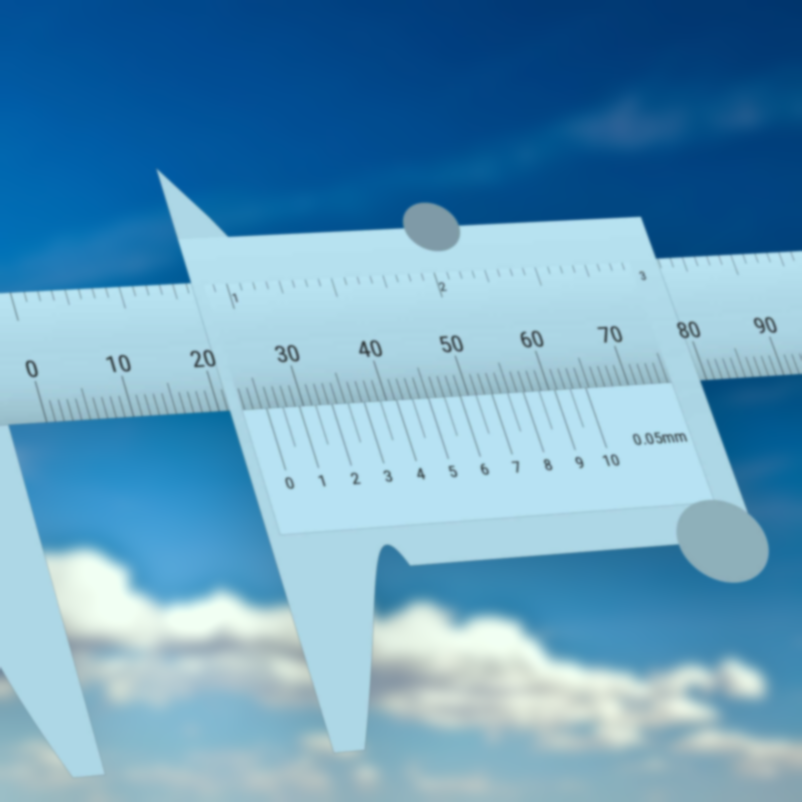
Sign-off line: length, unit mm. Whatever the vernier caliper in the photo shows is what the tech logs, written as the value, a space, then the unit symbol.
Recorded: 25.6 mm
